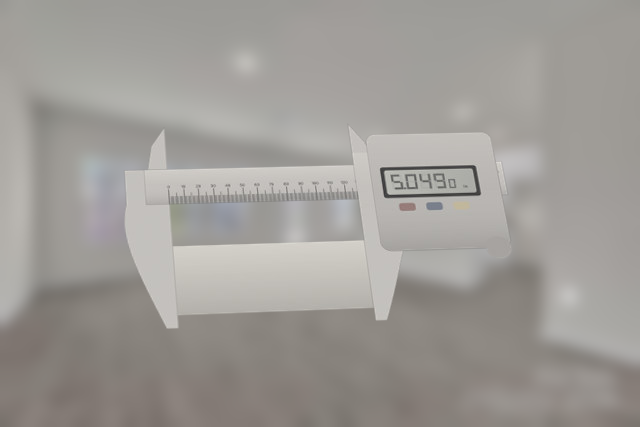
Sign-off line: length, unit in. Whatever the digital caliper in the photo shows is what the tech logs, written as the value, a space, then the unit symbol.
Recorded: 5.0490 in
